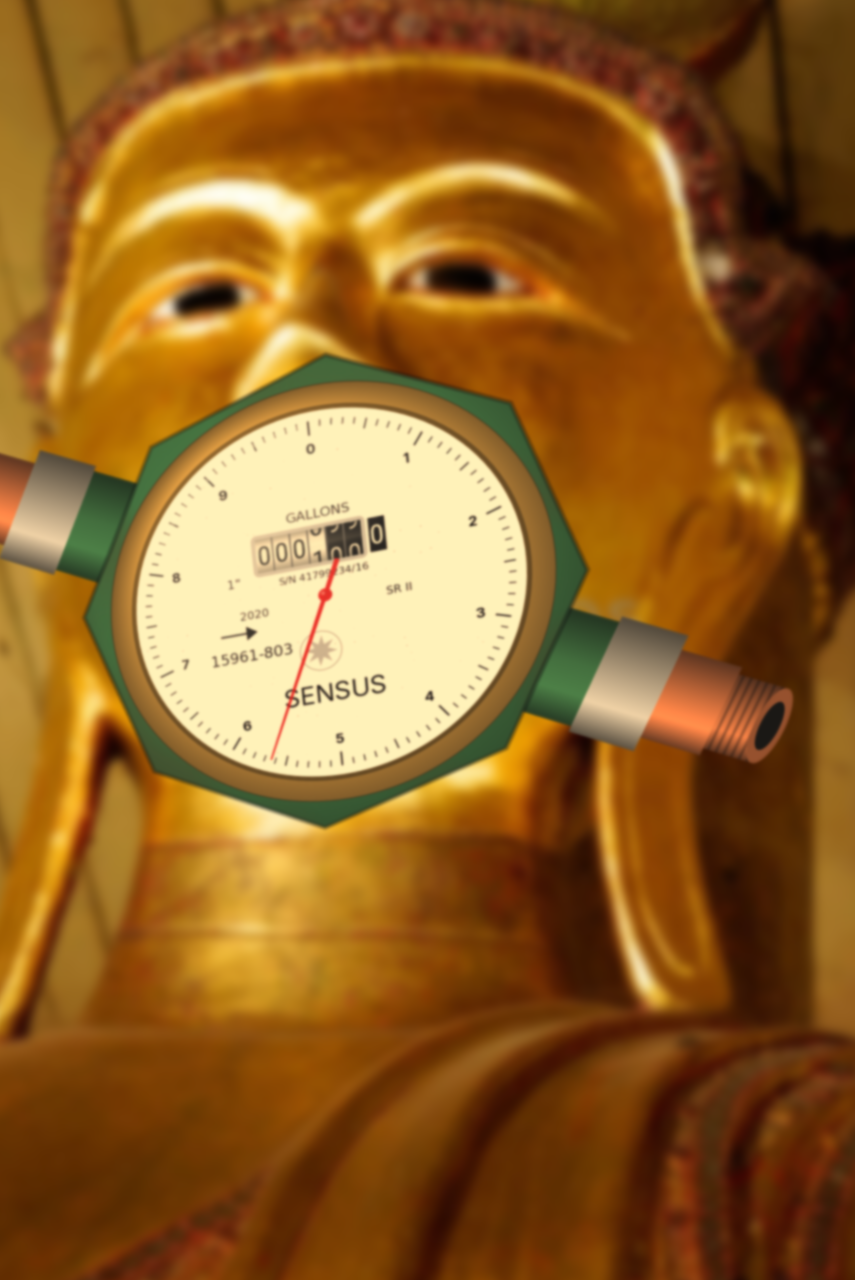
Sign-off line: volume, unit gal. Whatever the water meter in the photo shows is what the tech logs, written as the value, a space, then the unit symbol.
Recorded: 995.6 gal
